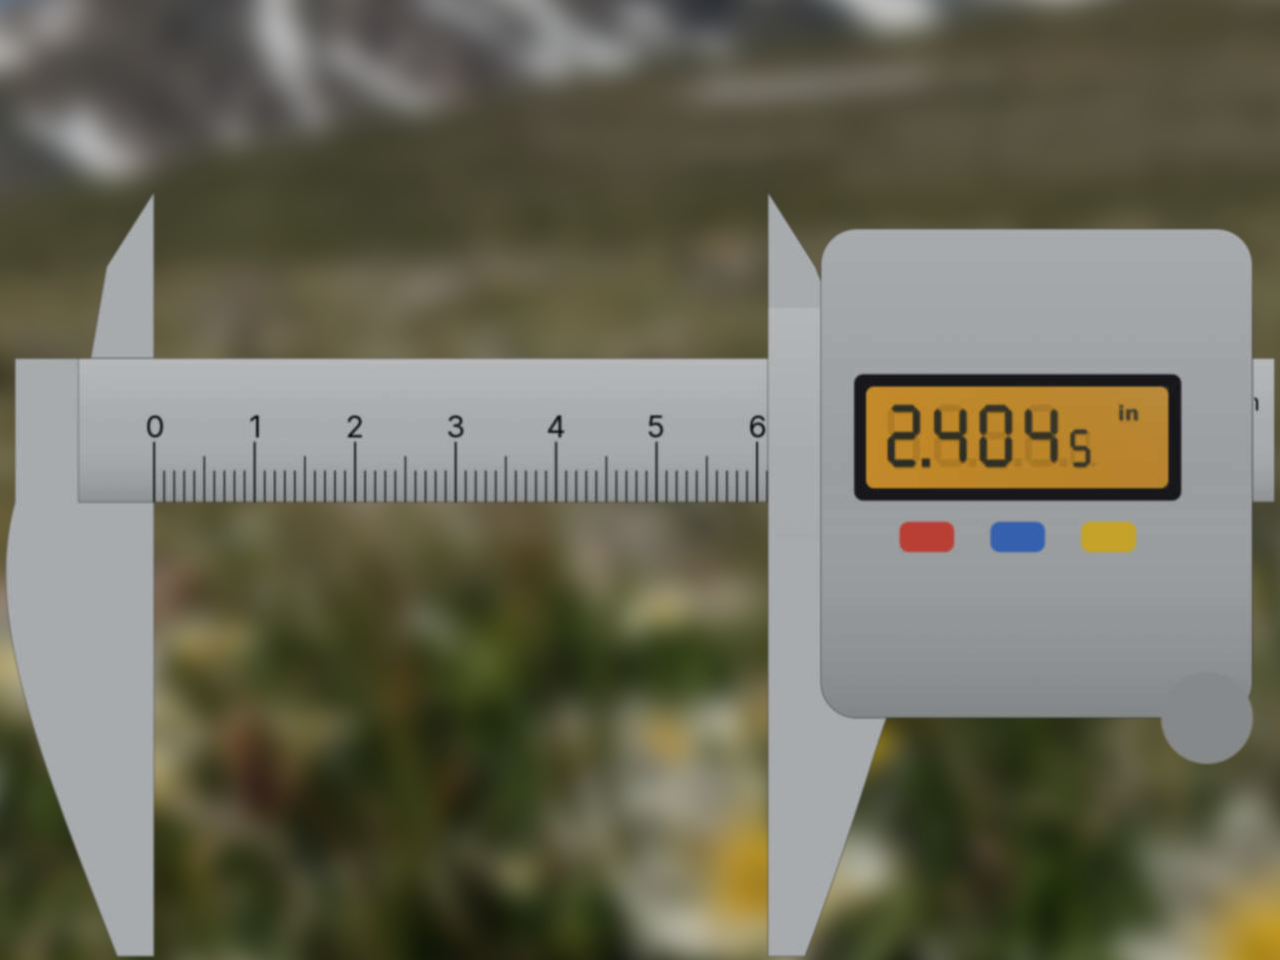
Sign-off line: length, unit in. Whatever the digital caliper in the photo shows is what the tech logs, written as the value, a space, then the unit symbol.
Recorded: 2.4045 in
